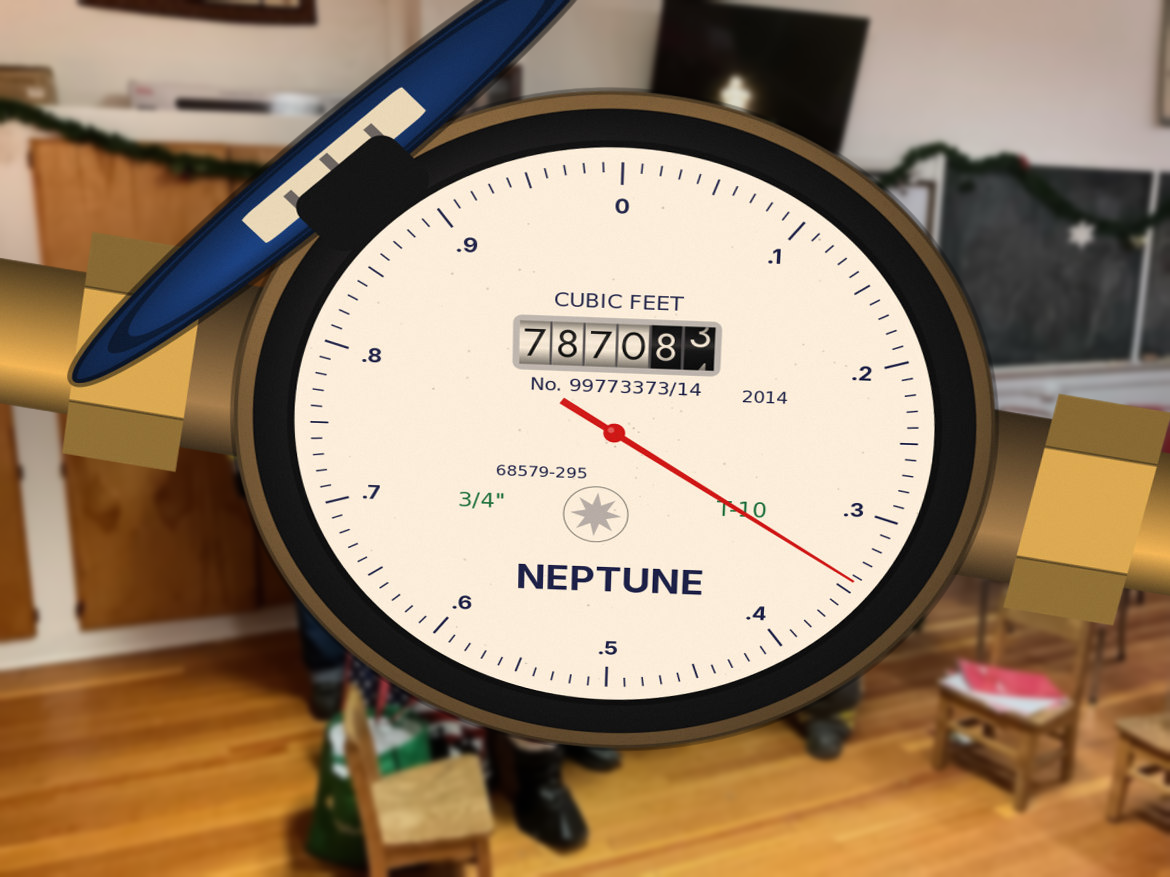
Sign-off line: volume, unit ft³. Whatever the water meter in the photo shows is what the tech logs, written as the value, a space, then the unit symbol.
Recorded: 787083.34 ft³
